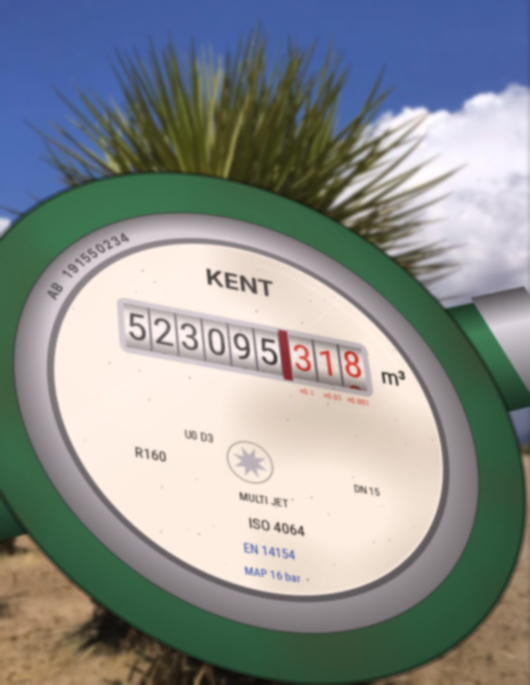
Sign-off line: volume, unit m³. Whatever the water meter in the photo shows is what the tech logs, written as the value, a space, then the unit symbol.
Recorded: 523095.318 m³
